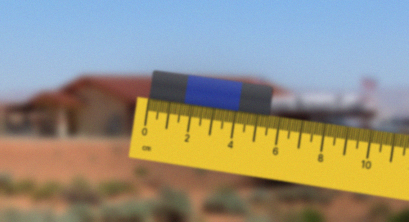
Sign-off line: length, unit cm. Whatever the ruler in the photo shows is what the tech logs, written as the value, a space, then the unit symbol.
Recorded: 5.5 cm
